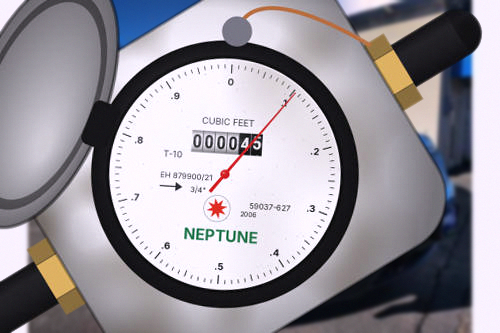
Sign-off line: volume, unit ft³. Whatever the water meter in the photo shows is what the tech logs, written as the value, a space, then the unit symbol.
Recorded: 45.10 ft³
